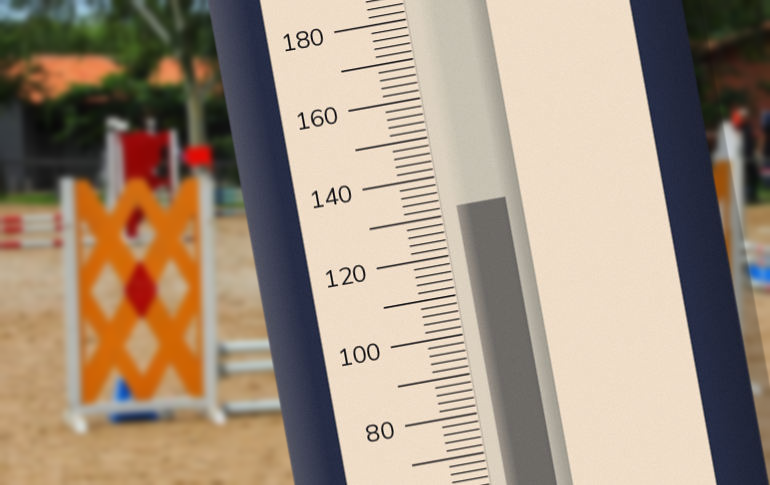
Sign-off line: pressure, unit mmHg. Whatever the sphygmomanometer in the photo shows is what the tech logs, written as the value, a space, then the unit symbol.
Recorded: 132 mmHg
